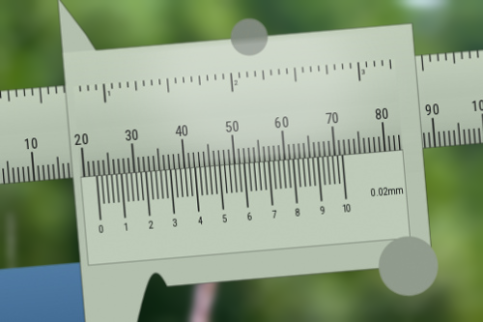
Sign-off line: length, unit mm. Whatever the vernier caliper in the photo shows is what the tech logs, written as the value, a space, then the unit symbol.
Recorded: 22.5 mm
